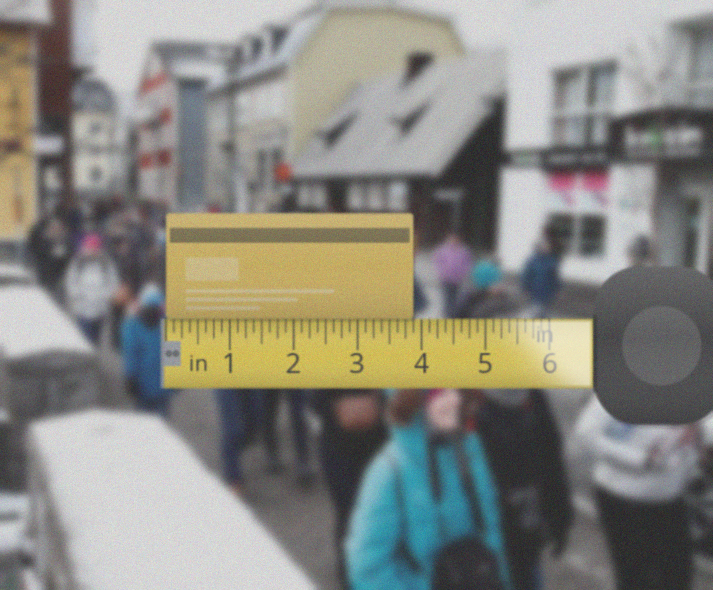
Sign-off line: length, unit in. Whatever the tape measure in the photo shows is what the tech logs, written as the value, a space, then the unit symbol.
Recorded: 3.875 in
